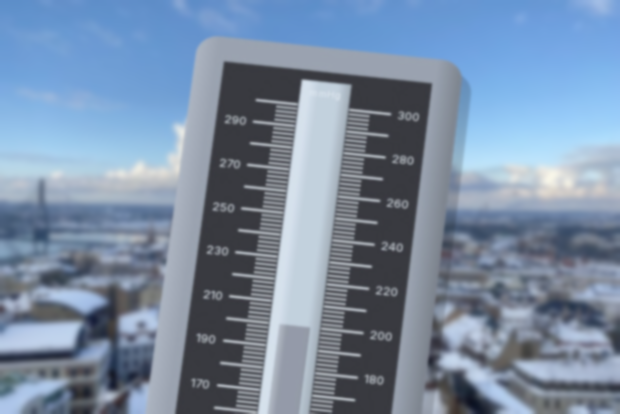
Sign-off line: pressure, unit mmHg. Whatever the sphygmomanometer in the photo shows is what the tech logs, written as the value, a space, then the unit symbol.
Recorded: 200 mmHg
